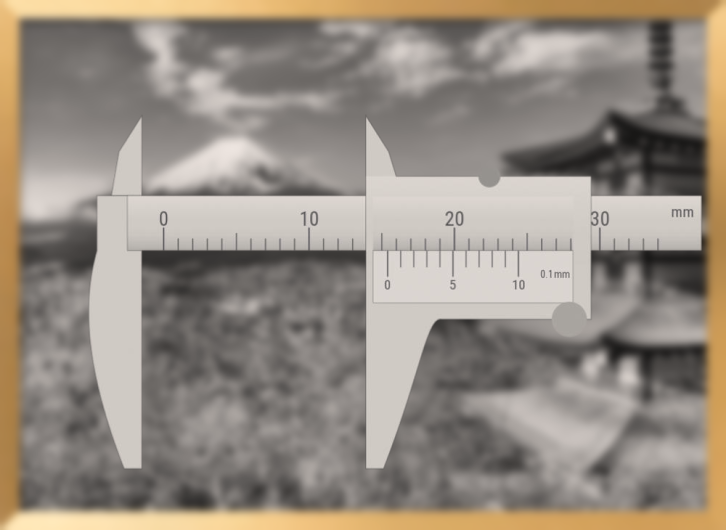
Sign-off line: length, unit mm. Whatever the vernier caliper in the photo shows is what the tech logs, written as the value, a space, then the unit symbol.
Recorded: 15.4 mm
